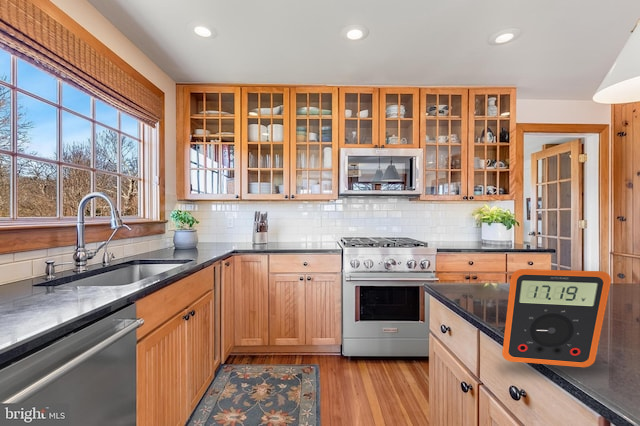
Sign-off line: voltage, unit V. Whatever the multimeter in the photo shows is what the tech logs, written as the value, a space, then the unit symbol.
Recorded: 17.19 V
